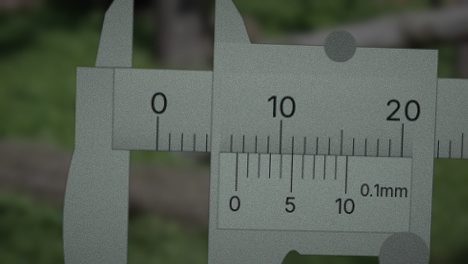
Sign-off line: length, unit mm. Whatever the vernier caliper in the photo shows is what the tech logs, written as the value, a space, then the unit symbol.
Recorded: 6.5 mm
